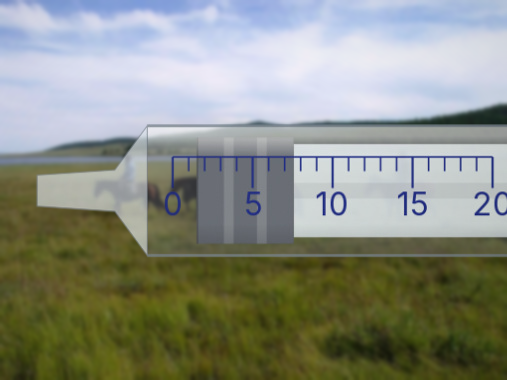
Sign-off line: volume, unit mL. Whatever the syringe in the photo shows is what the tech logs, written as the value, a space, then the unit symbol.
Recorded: 1.5 mL
